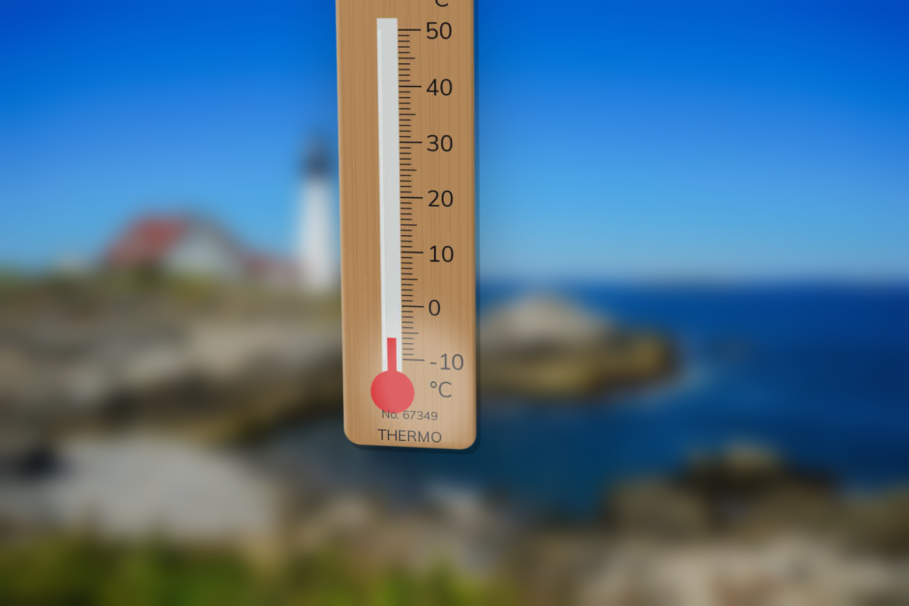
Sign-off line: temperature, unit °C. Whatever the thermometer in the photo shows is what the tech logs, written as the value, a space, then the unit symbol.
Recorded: -6 °C
